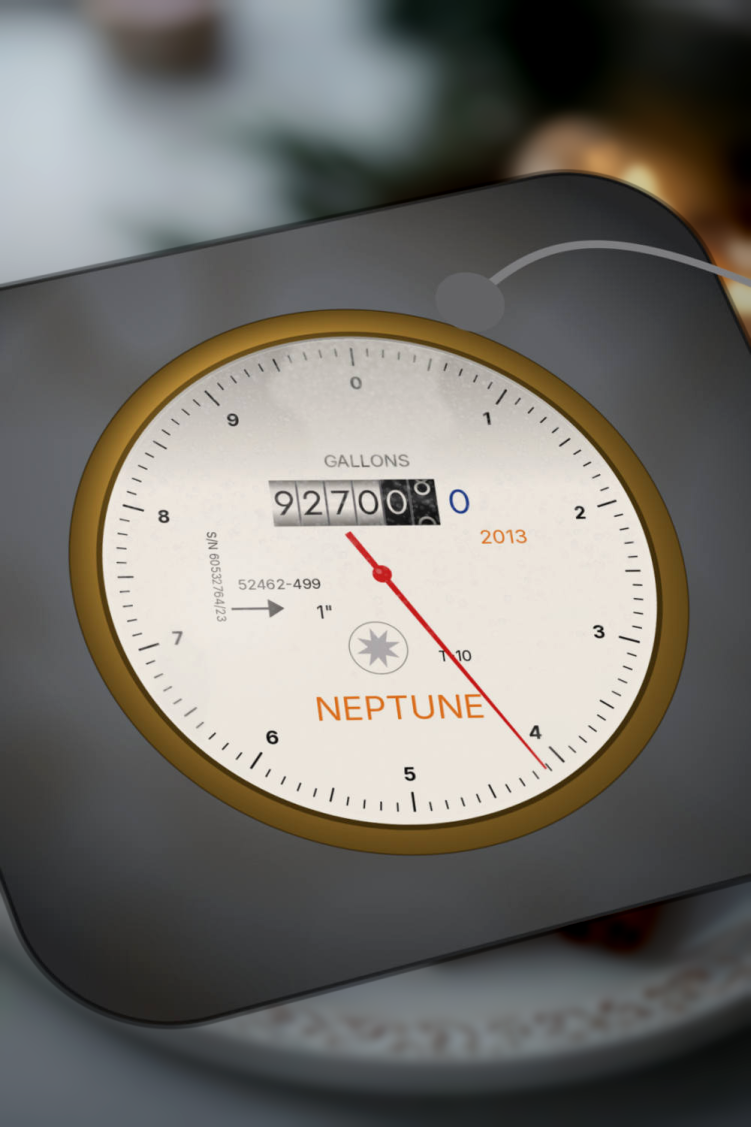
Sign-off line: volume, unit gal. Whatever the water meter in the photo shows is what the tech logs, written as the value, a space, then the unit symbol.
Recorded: 9270084.1 gal
